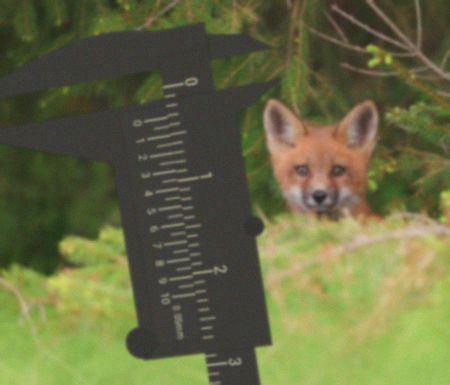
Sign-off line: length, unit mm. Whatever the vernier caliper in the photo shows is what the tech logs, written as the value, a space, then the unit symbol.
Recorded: 3.2 mm
